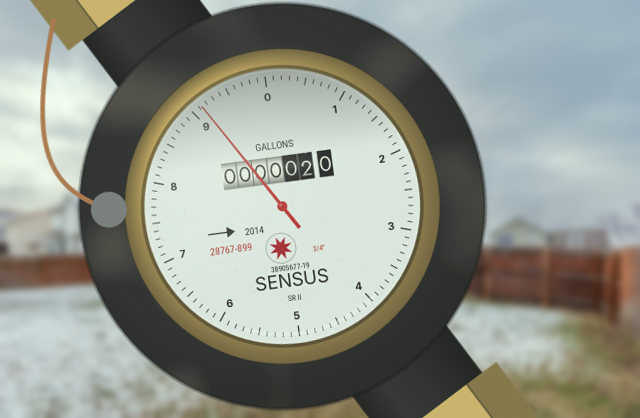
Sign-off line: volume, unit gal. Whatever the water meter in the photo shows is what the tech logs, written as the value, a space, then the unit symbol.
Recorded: 19.1 gal
